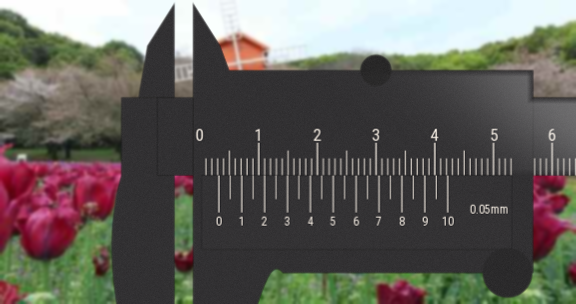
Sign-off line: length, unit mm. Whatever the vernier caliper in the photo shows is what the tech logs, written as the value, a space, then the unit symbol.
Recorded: 3.2 mm
